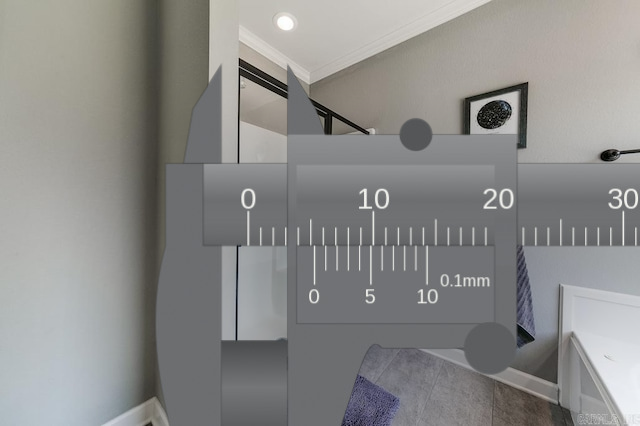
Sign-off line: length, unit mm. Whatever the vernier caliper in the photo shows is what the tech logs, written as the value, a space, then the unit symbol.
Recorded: 5.3 mm
